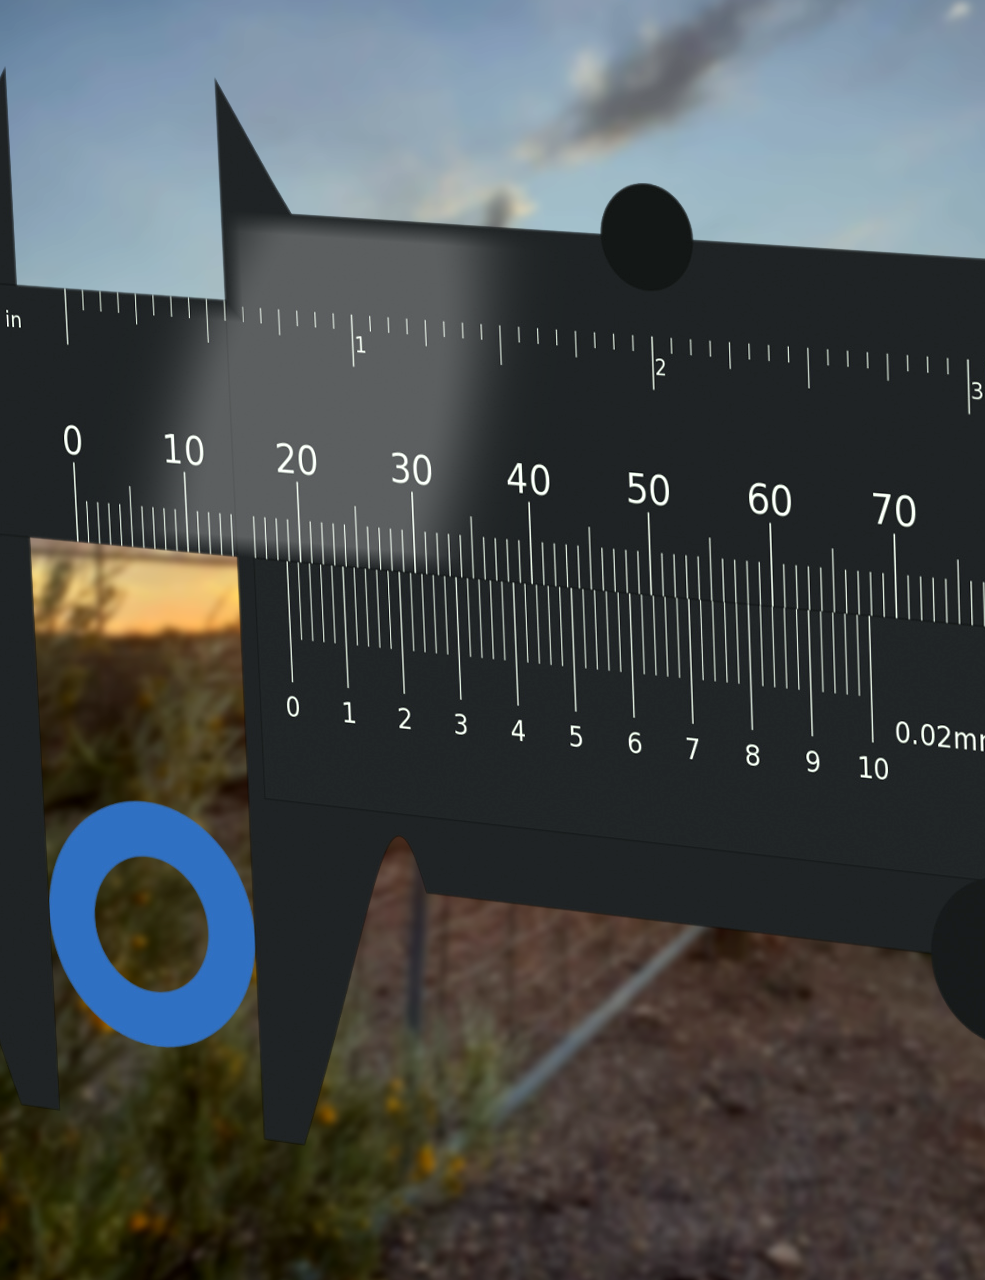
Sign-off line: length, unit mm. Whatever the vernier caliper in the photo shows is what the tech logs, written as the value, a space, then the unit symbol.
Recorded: 18.8 mm
